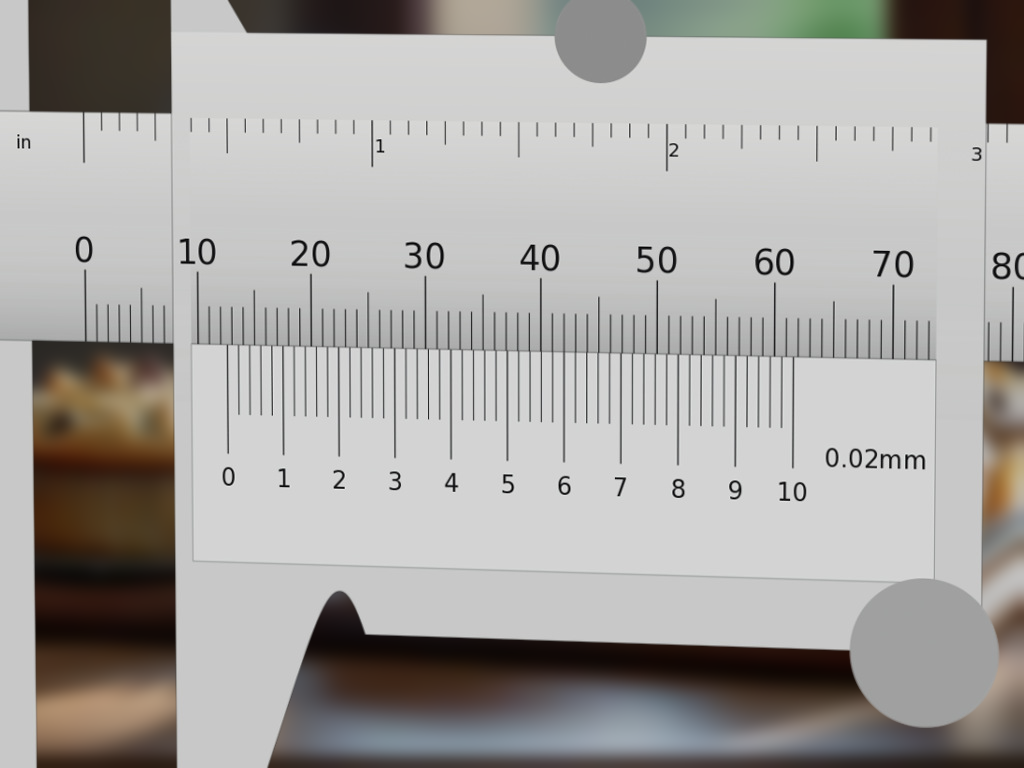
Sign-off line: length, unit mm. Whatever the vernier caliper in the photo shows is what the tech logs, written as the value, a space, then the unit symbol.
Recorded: 12.6 mm
